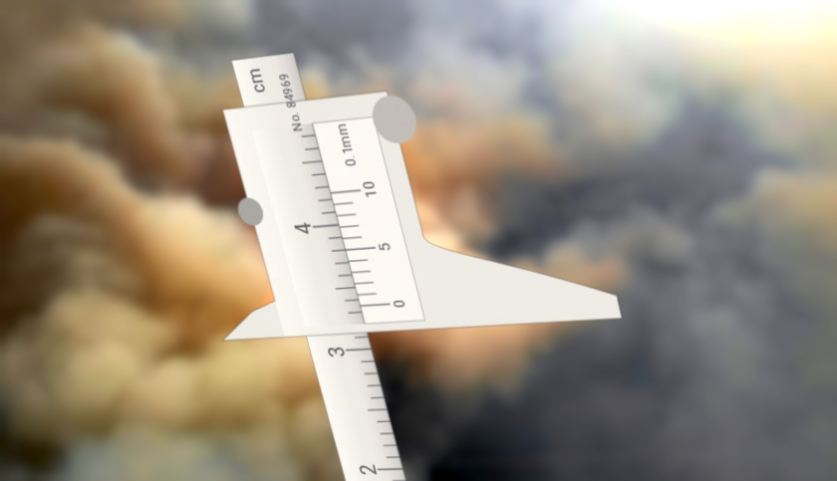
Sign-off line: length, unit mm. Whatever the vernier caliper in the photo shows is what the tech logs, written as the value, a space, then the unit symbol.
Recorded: 33.5 mm
